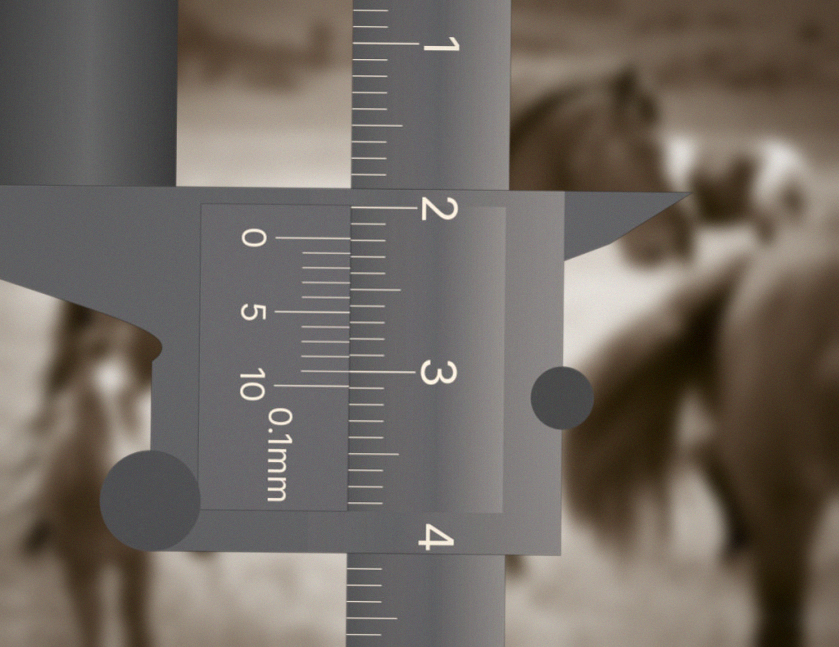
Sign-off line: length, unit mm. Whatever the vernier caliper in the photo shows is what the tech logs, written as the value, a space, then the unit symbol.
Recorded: 21.9 mm
